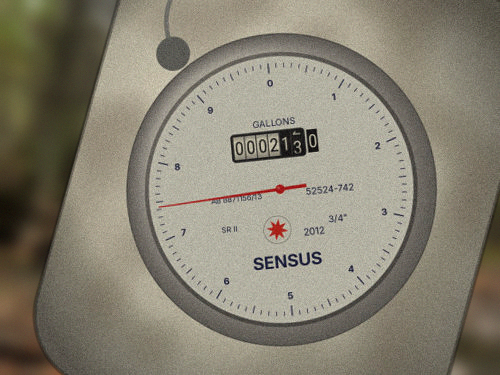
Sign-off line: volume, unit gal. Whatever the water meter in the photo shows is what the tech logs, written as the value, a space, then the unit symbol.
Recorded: 2127.4 gal
